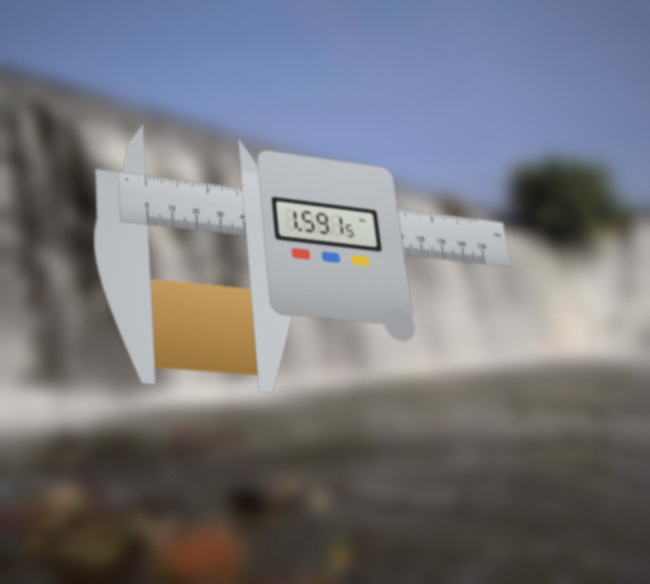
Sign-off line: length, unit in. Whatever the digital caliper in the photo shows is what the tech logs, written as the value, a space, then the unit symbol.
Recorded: 1.5915 in
